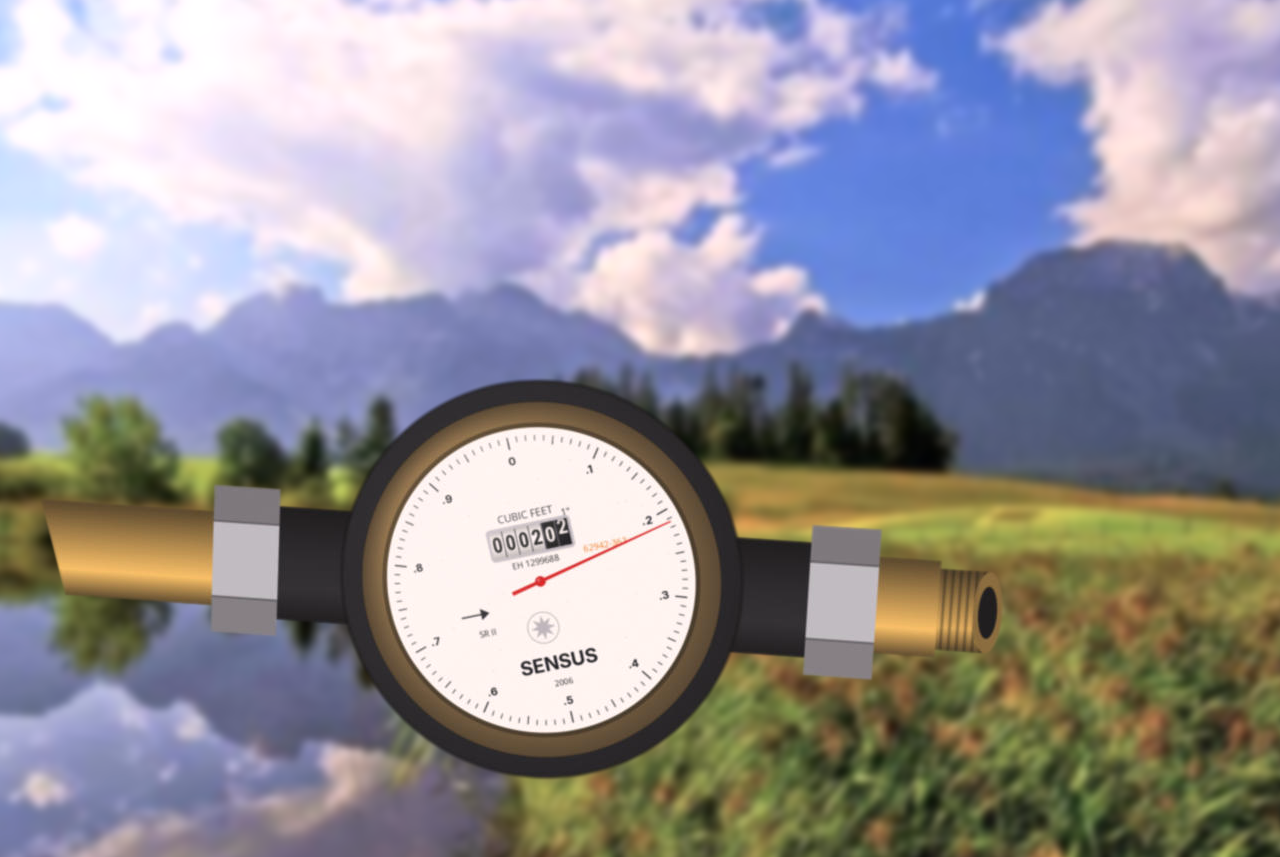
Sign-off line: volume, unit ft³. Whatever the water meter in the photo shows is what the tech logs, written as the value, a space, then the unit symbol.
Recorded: 202.21 ft³
